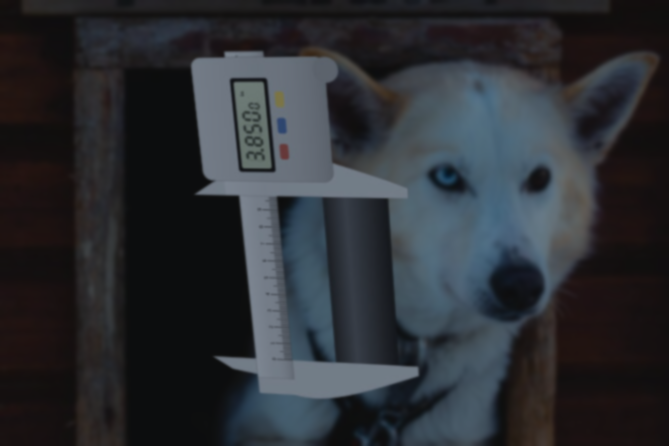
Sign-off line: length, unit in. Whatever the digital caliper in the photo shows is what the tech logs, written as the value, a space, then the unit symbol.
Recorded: 3.8500 in
